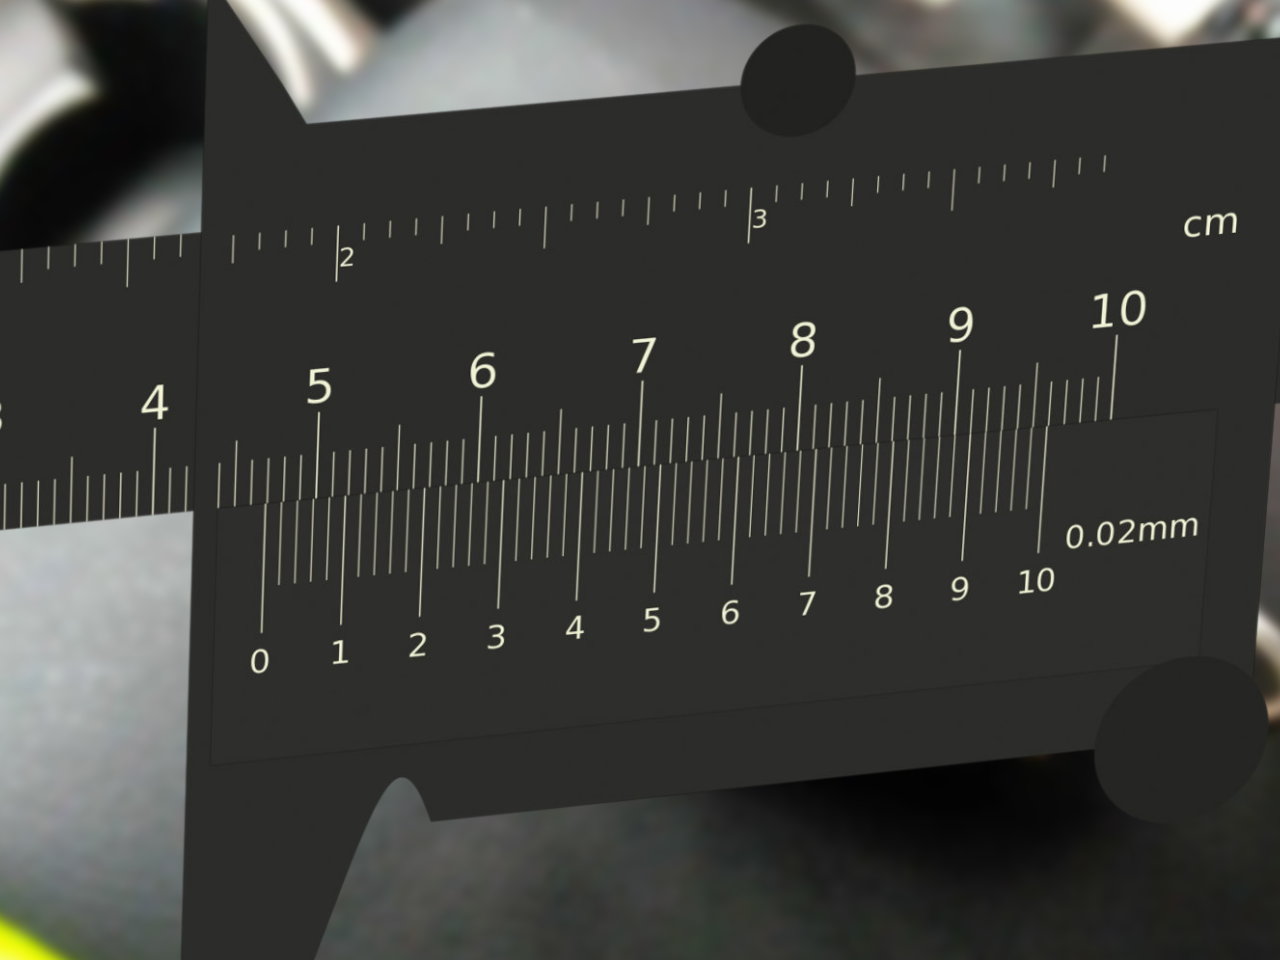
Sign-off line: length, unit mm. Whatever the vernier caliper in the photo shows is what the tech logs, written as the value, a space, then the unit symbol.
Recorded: 46.9 mm
